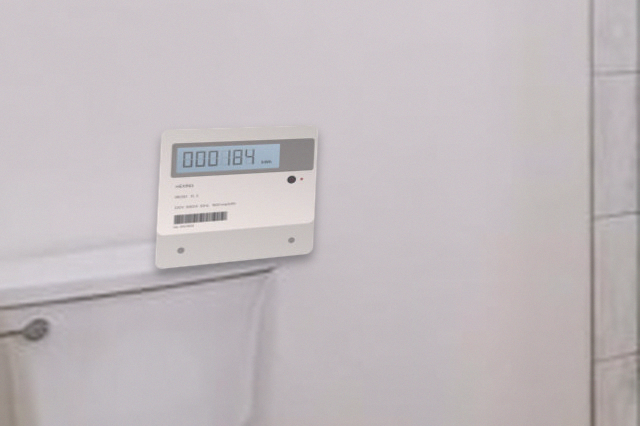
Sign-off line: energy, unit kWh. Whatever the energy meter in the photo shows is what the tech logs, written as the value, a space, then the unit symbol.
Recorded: 184 kWh
